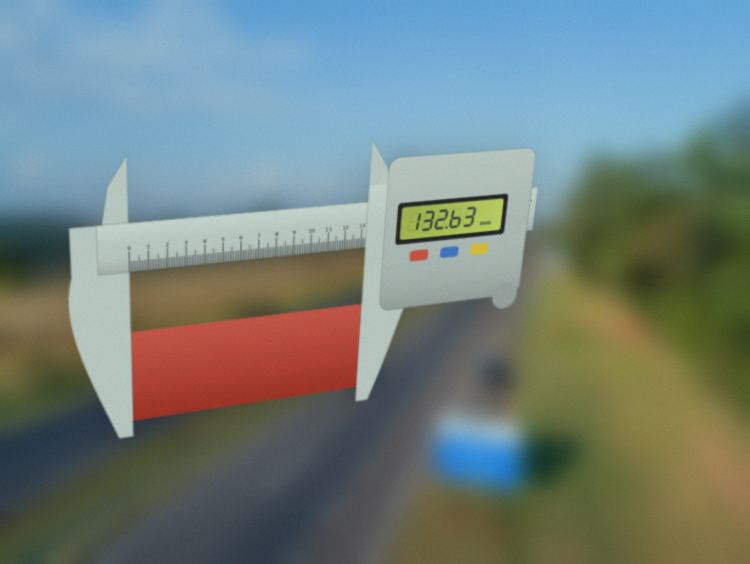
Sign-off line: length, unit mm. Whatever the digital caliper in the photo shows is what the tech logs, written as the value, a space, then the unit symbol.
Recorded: 132.63 mm
